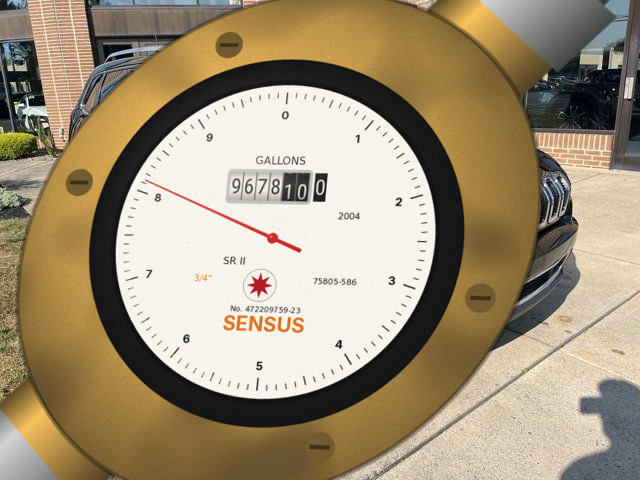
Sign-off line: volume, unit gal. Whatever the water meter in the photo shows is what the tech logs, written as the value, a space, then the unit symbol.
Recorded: 9678098.1 gal
